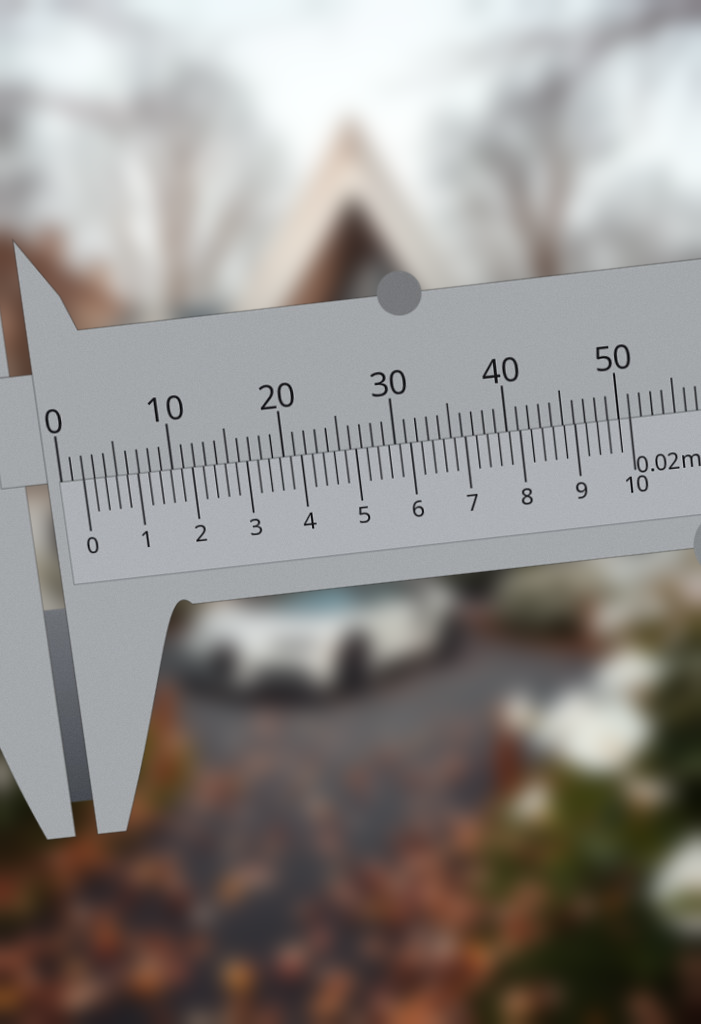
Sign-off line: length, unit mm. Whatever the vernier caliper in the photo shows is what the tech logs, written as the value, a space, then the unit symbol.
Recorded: 2.0 mm
